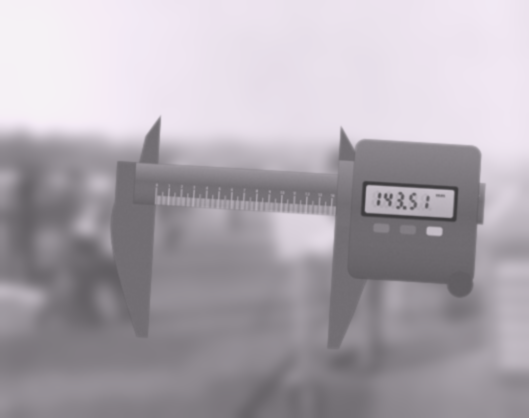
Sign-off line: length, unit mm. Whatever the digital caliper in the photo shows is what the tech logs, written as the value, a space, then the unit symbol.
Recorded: 143.51 mm
